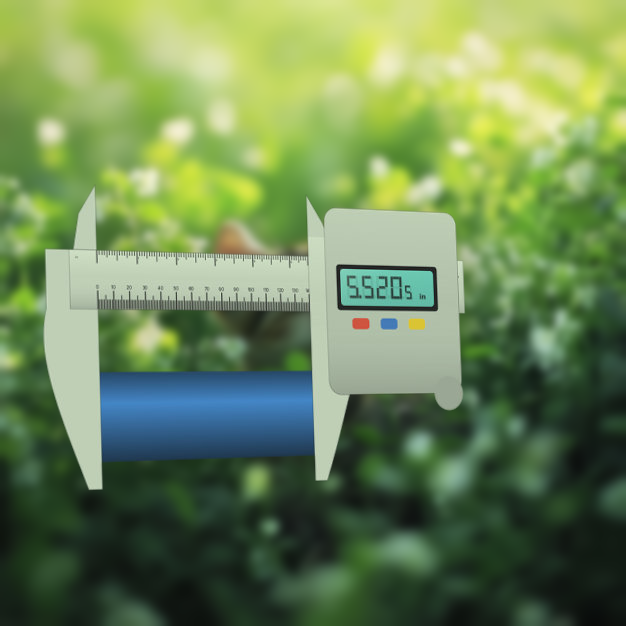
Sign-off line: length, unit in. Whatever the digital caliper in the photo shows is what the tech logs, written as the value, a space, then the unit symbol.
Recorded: 5.5205 in
